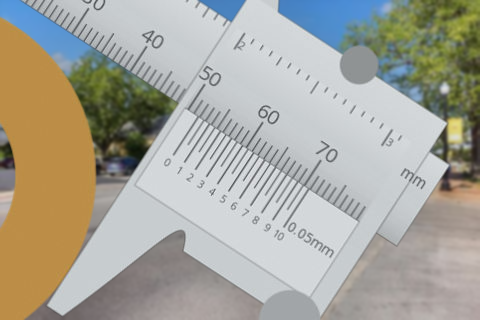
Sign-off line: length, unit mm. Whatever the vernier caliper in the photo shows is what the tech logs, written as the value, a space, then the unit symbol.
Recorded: 51.8 mm
